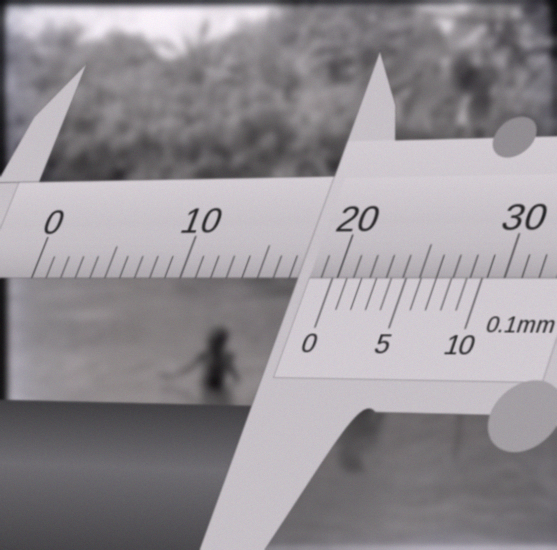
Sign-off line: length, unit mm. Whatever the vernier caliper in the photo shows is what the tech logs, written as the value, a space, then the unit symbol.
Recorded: 19.7 mm
